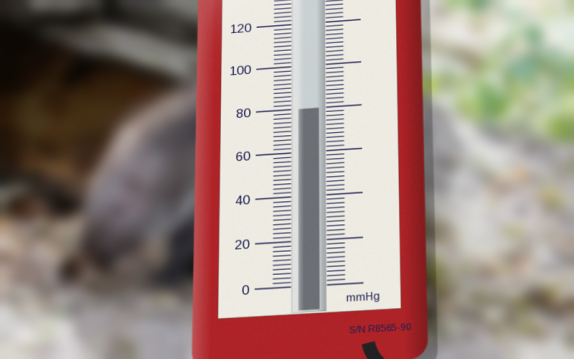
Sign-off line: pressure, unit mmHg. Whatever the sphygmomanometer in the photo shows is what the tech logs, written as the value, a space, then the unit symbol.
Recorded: 80 mmHg
